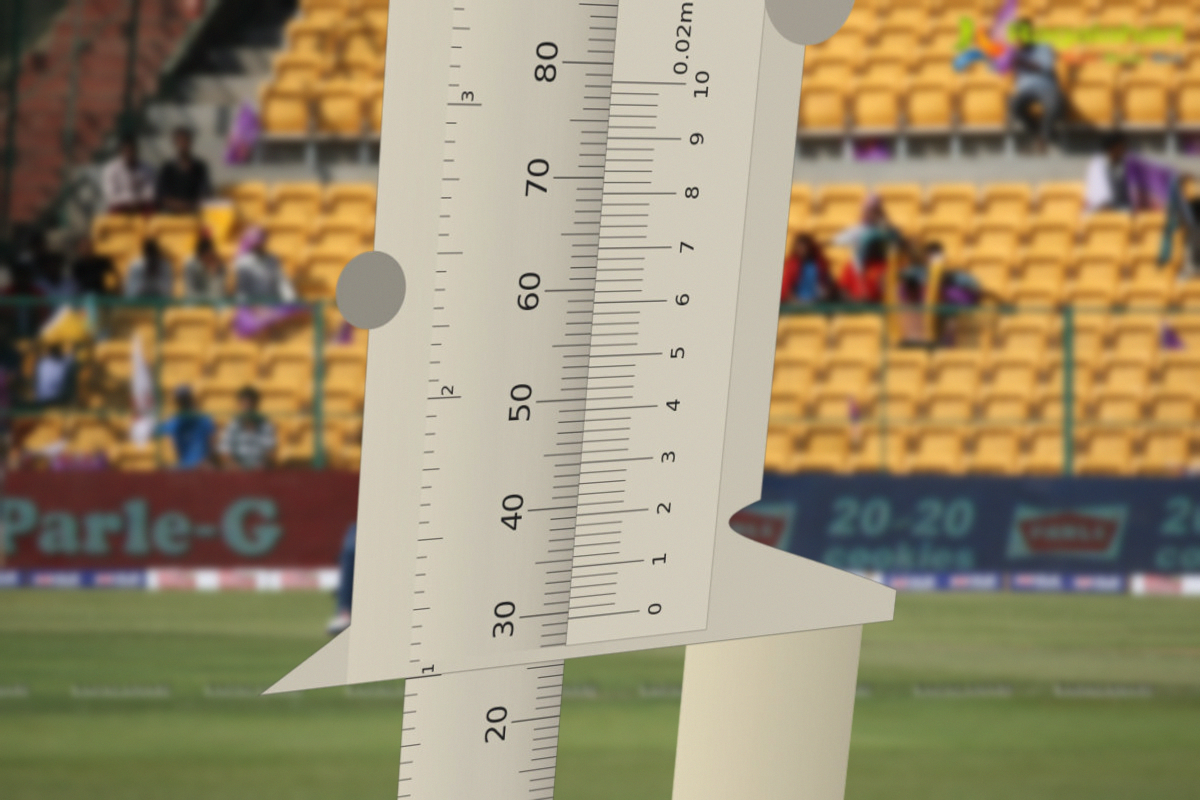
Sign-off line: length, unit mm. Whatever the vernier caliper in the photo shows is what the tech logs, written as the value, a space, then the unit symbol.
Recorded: 29.4 mm
